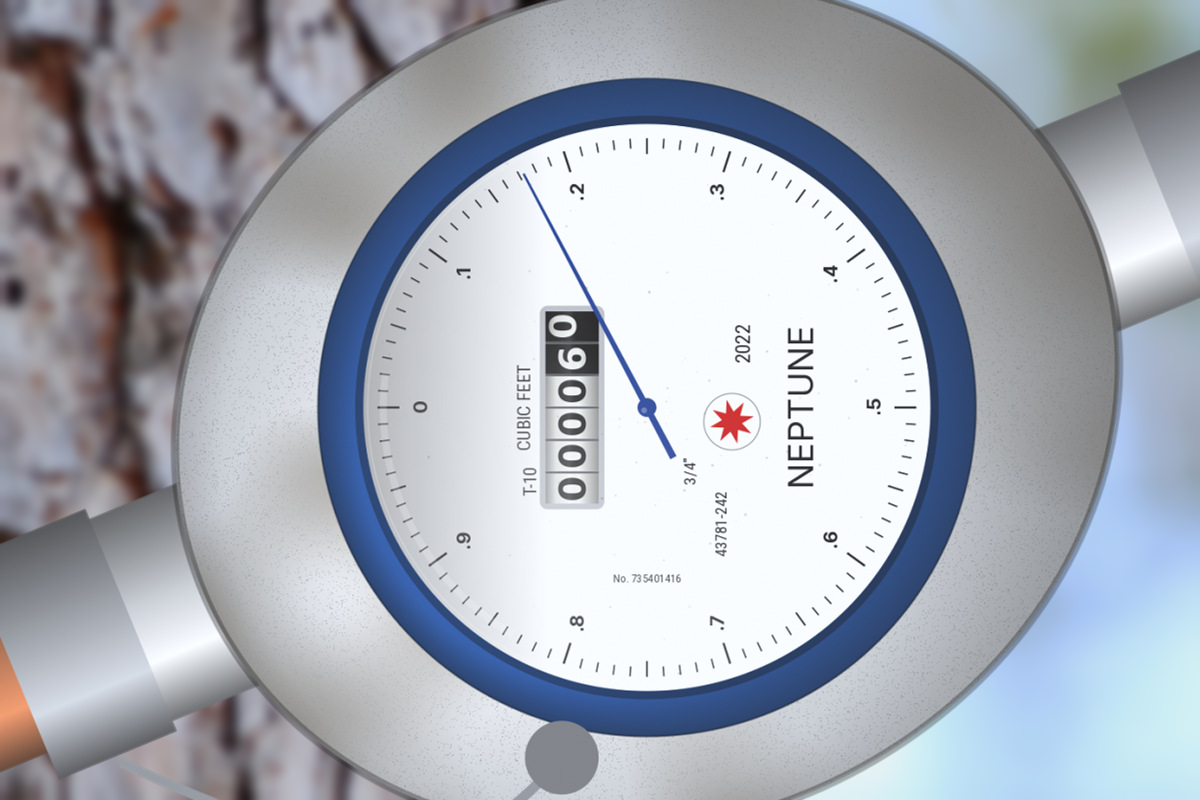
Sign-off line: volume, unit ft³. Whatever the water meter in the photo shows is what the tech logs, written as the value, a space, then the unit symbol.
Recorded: 60.17 ft³
